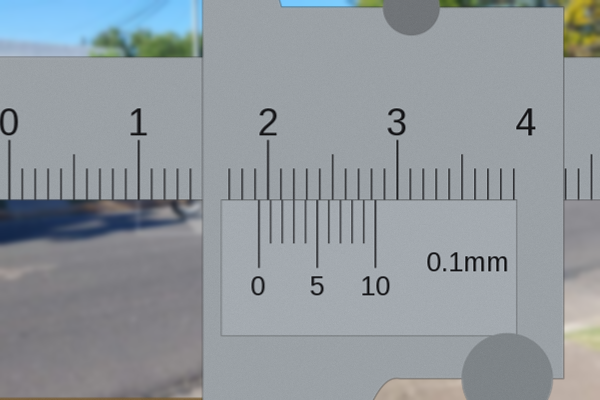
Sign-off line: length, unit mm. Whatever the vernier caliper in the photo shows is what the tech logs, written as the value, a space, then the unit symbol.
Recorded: 19.3 mm
